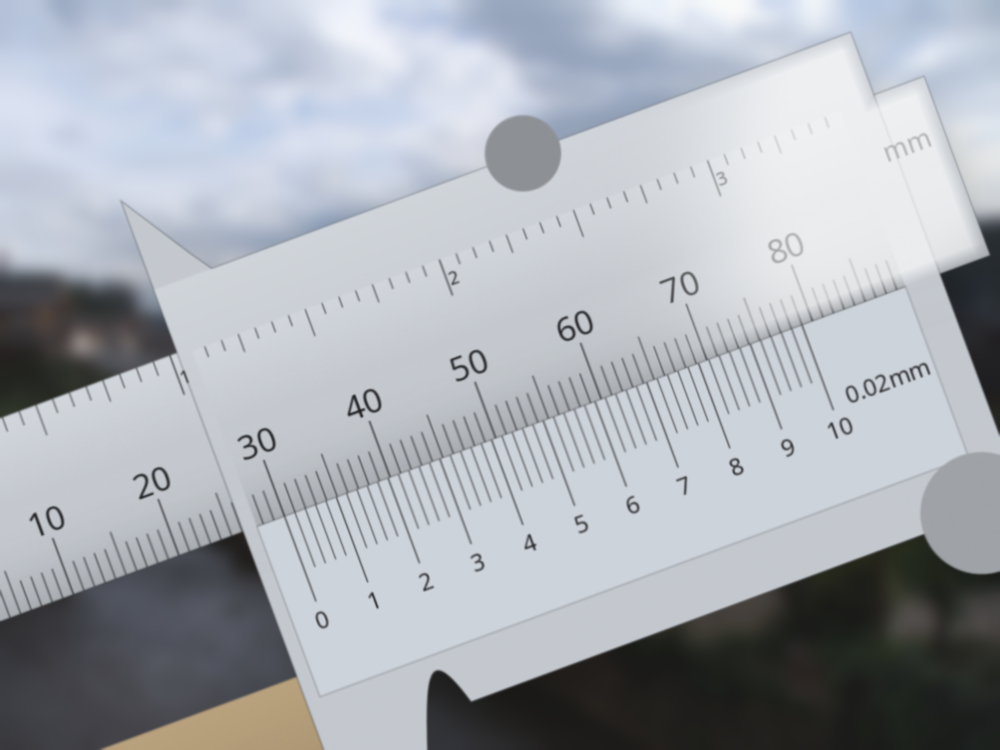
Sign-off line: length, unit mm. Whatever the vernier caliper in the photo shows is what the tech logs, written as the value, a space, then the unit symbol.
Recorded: 30.0 mm
